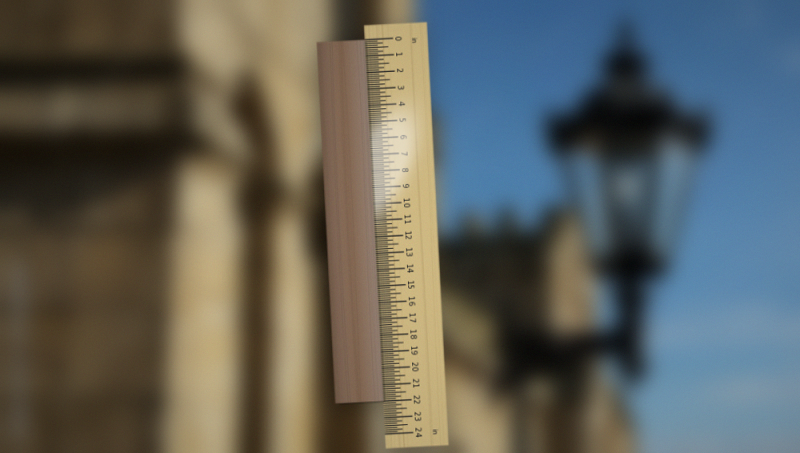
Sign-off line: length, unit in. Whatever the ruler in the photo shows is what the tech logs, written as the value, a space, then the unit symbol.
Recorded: 22 in
